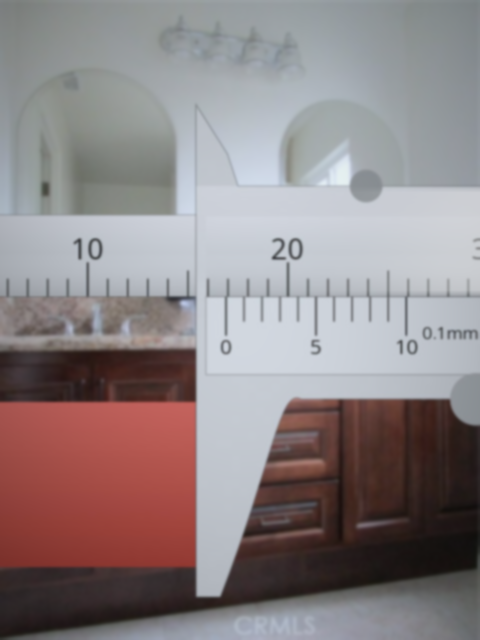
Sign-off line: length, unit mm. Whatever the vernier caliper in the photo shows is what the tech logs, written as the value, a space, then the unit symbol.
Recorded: 16.9 mm
